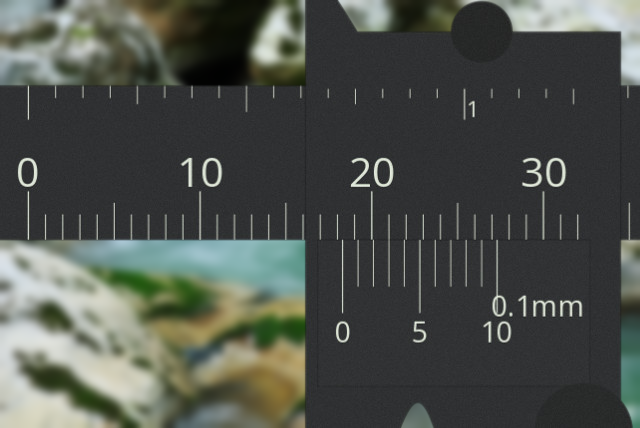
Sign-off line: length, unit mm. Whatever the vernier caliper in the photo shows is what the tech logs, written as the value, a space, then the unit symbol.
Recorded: 18.3 mm
